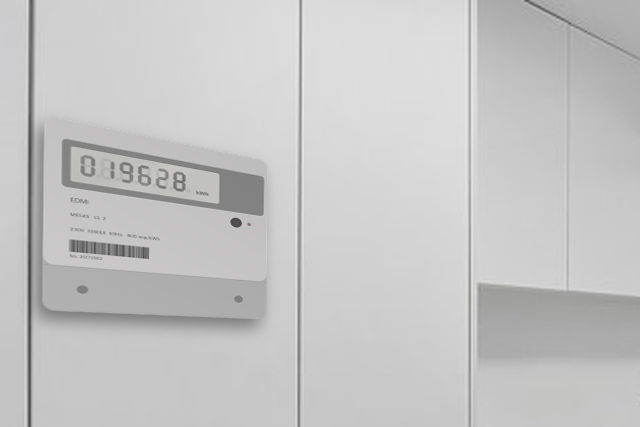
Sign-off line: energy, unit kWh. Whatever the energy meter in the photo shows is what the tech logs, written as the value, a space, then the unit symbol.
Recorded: 19628 kWh
